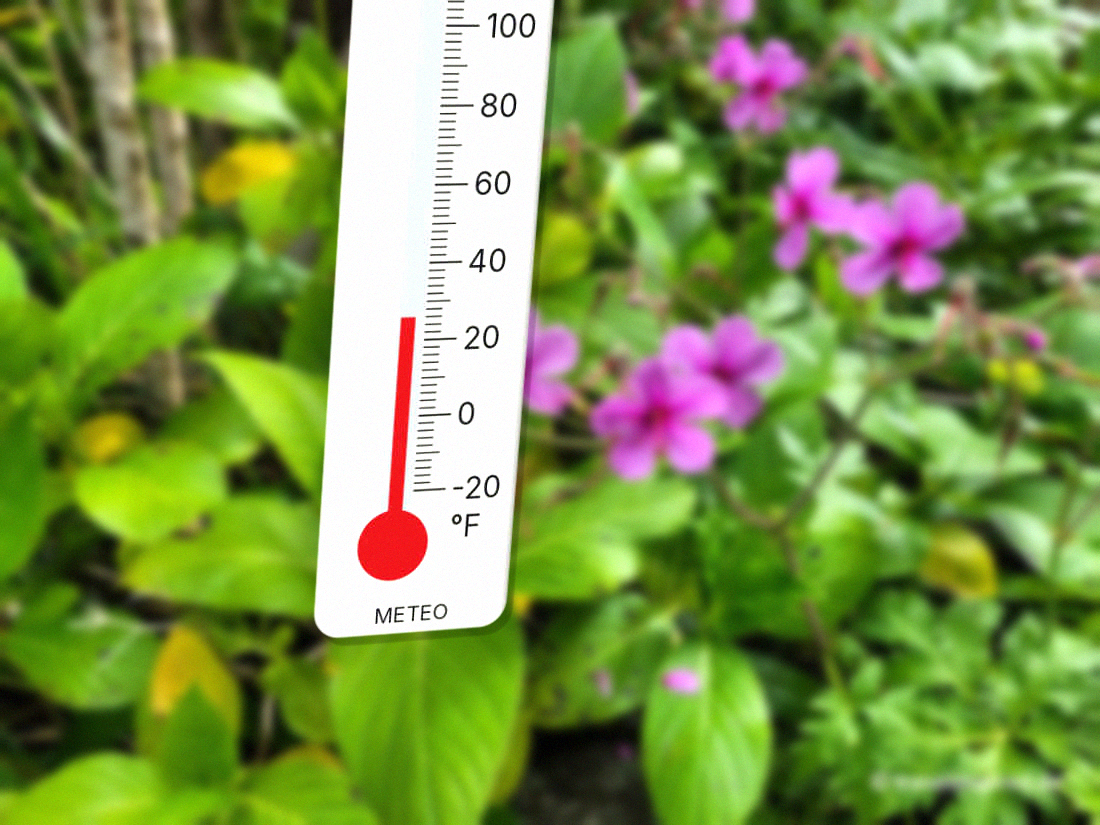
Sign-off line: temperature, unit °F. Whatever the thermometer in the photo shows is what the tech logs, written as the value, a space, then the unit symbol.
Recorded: 26 °F
